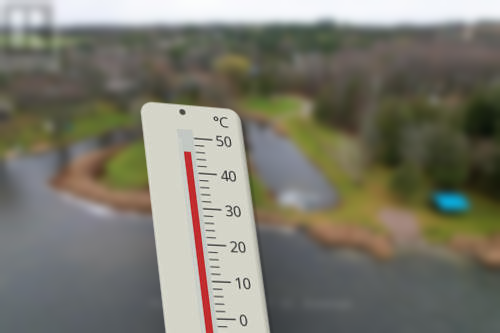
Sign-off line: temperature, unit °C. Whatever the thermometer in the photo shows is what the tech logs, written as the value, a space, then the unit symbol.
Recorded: 46 °C
